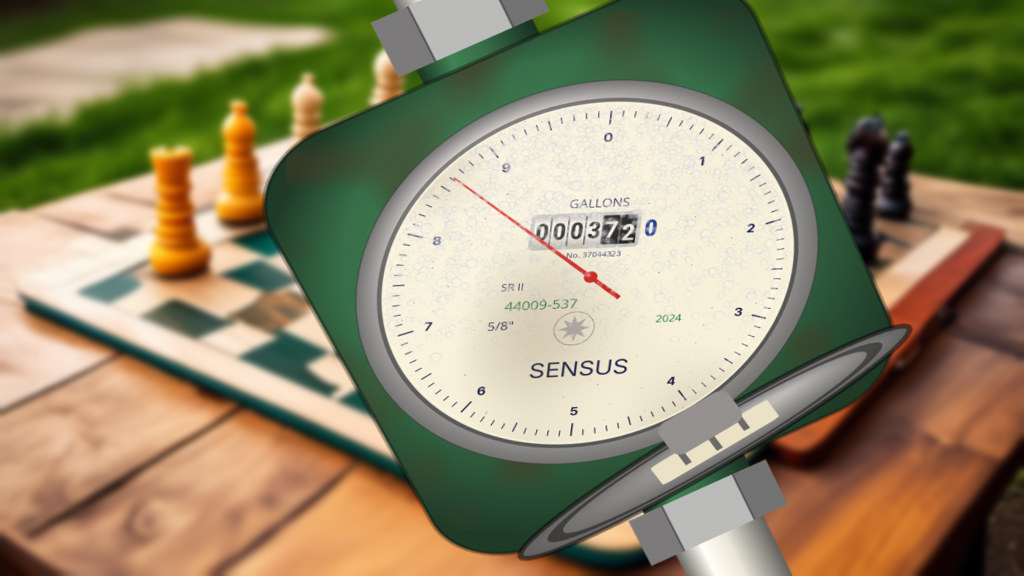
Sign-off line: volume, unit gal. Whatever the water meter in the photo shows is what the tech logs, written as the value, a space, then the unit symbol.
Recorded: 3718.6 gal
